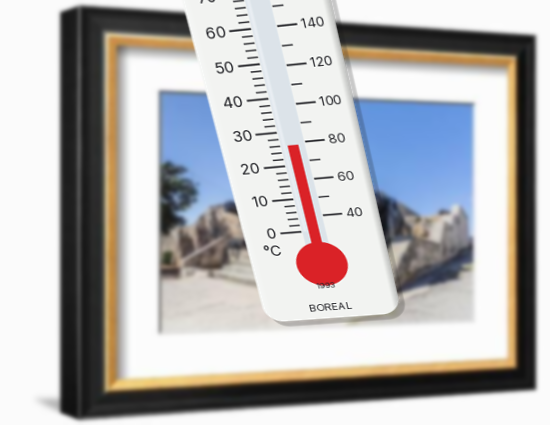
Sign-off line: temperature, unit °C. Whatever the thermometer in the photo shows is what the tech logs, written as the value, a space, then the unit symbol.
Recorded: 26 °C
